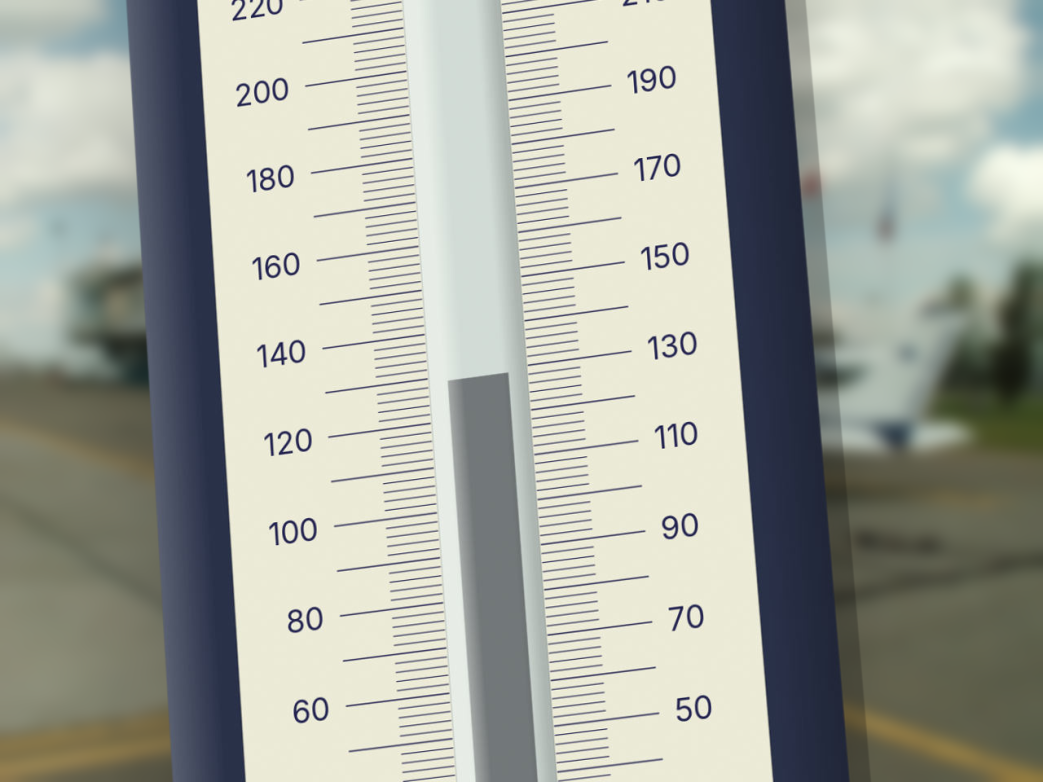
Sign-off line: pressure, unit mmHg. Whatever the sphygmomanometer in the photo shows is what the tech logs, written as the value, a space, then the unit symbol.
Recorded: 129 mmHg
